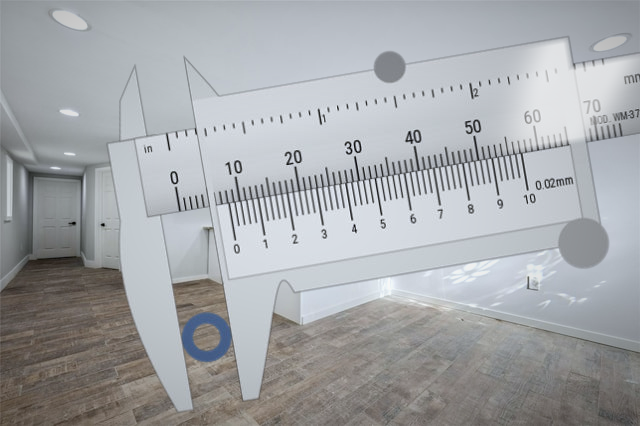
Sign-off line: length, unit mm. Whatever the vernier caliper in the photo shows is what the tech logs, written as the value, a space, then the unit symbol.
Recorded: 8.2 mm
